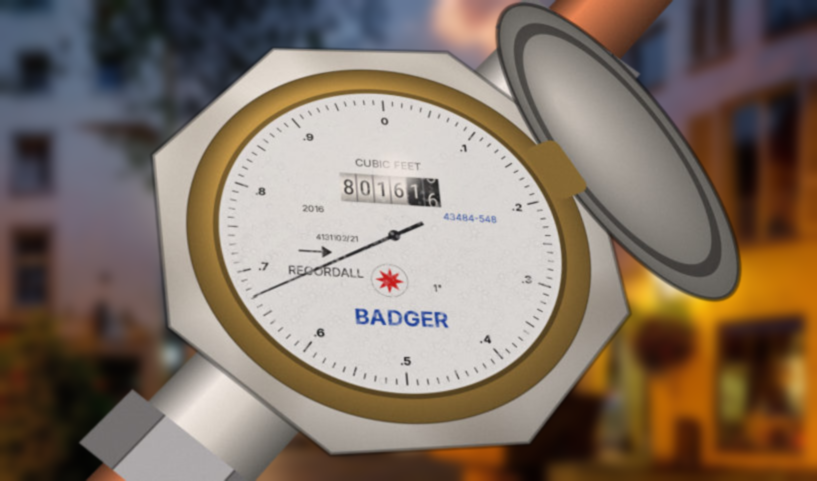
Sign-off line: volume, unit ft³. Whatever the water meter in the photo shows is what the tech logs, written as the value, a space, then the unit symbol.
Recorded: 801615.67 ft³
